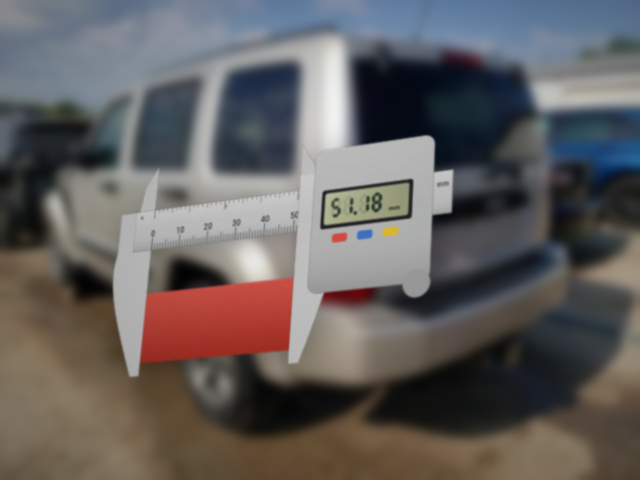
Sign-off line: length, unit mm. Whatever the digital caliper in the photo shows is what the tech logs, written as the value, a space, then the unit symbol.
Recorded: 51.18 mm
